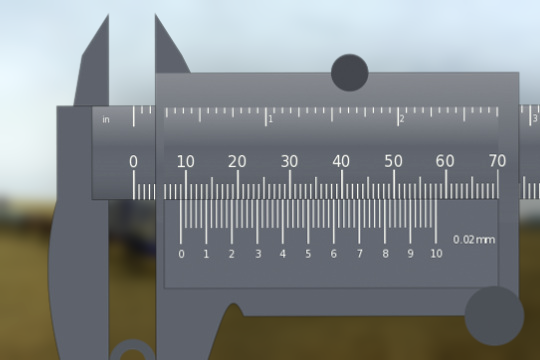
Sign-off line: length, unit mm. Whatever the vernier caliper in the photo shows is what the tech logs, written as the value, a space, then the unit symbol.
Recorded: 9.0 mm
